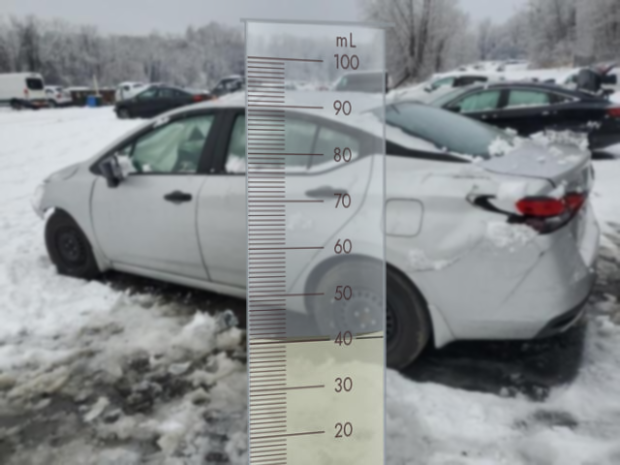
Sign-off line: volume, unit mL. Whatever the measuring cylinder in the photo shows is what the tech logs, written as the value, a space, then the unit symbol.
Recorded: 40 mL
